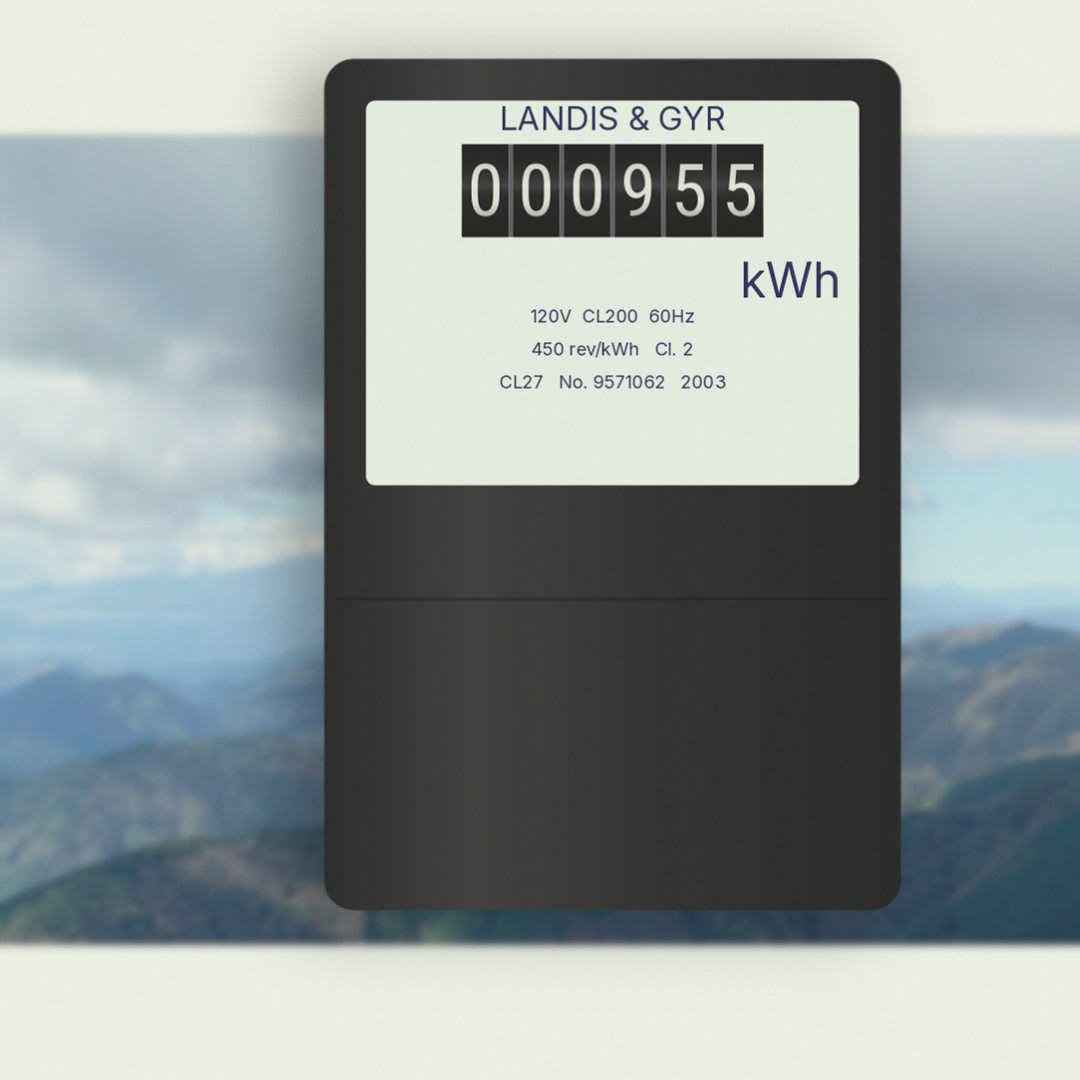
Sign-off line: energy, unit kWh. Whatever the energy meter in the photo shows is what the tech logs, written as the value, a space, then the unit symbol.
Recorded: 955 kWh
